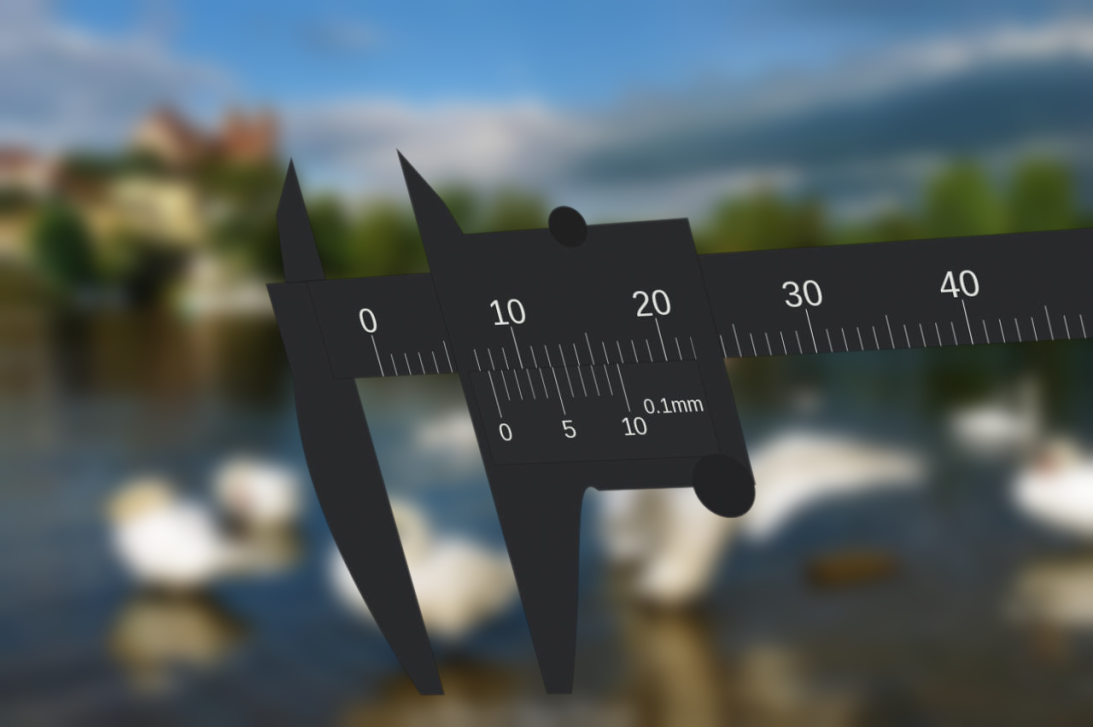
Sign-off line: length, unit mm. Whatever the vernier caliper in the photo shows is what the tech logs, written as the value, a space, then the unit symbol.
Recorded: 7.6 mm
